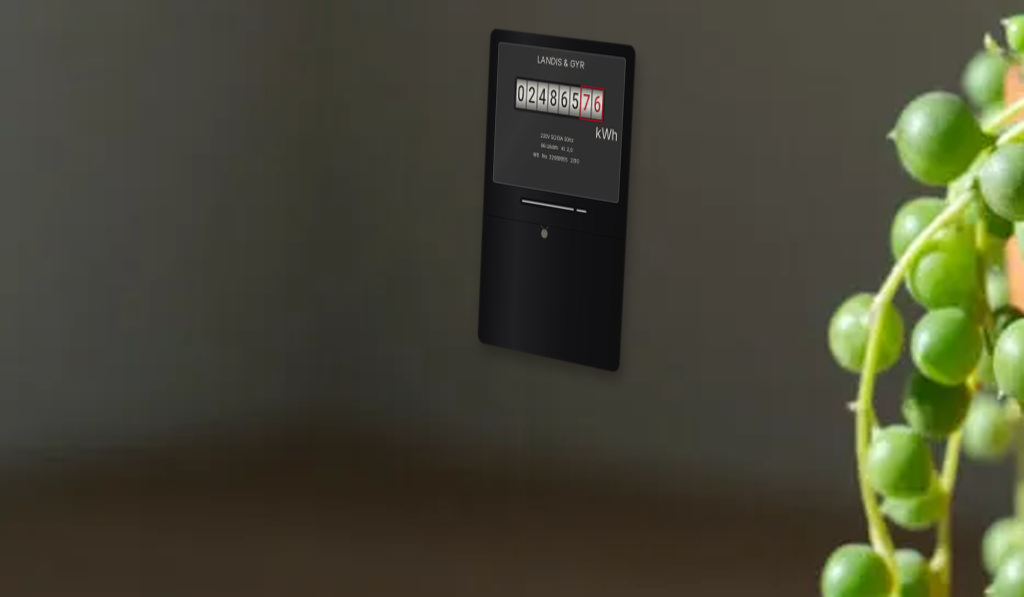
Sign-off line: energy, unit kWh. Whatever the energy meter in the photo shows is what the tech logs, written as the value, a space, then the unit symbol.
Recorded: 24865.76 kWh
